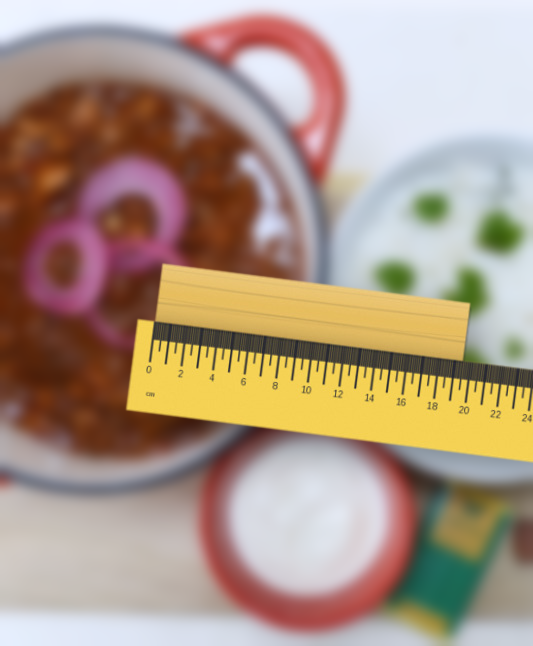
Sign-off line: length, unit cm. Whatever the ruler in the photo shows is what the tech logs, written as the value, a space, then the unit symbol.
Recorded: 19.5 cm
